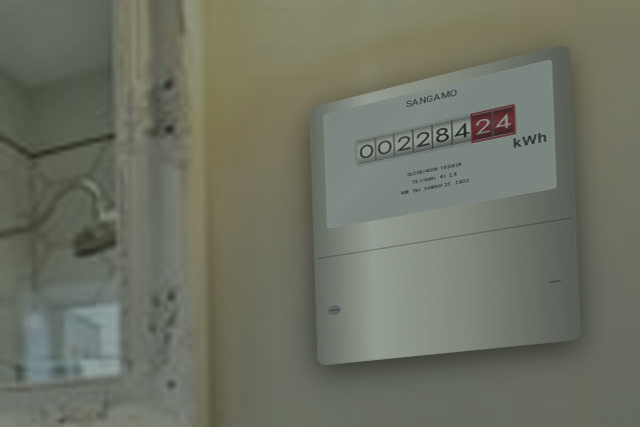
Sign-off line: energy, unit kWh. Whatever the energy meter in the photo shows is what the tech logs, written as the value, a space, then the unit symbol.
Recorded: 2284.24 kWh
